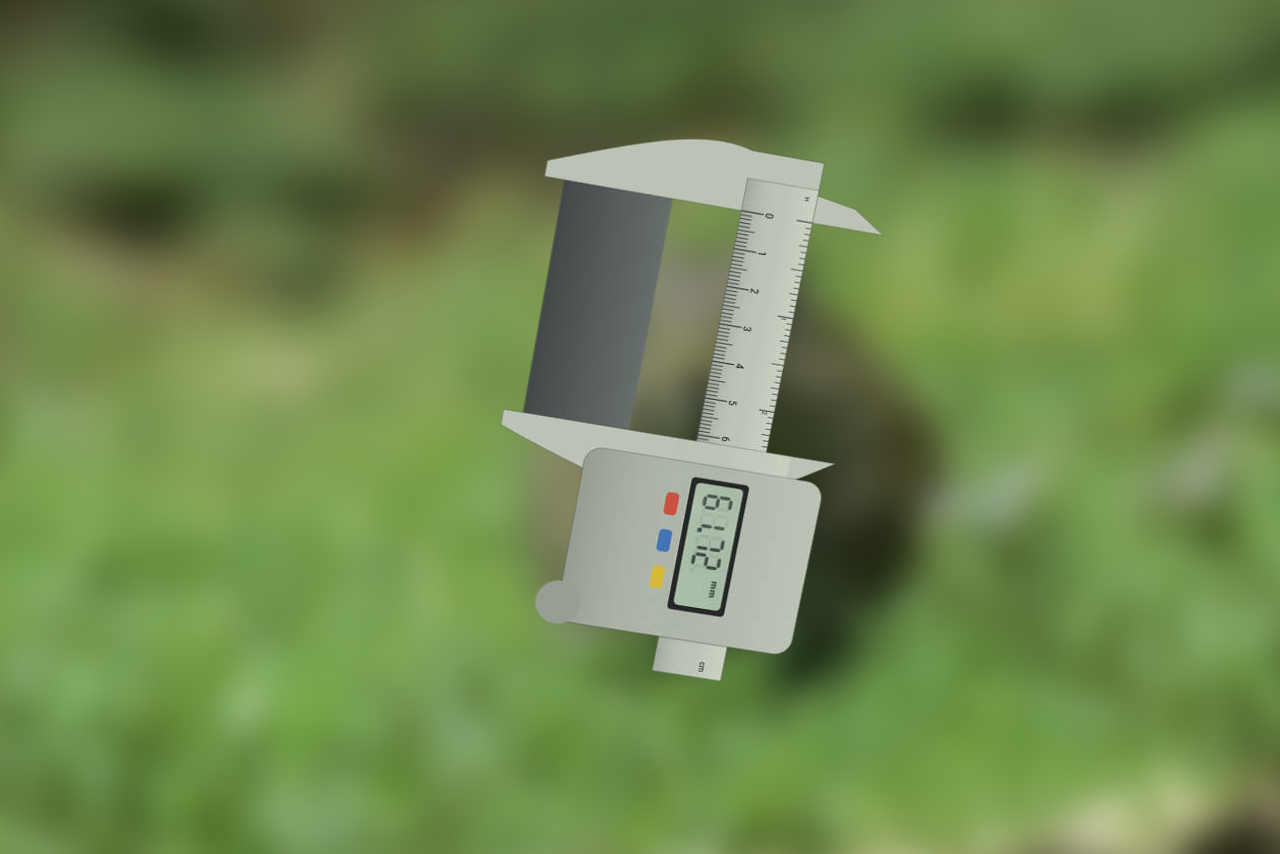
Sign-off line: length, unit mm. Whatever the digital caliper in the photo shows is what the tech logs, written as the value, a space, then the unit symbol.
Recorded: 61.72 mm
